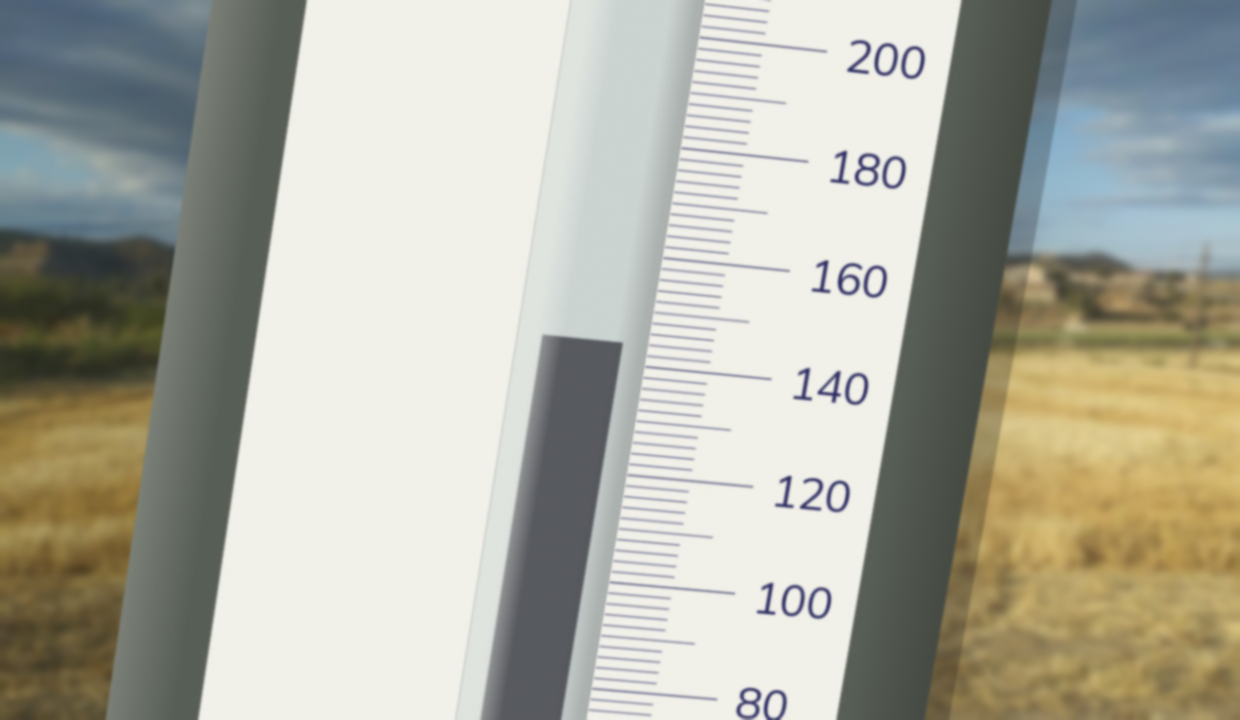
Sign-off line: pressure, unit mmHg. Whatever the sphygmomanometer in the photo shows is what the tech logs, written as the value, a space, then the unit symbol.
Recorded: 144 mmHg
